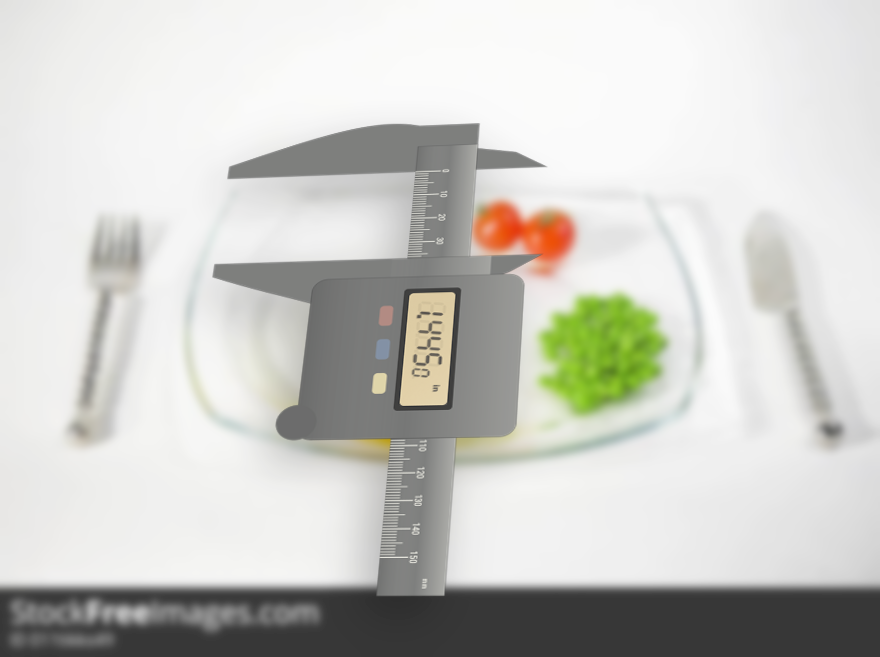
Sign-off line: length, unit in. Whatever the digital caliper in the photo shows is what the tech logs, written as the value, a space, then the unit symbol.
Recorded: 1.4450 in
